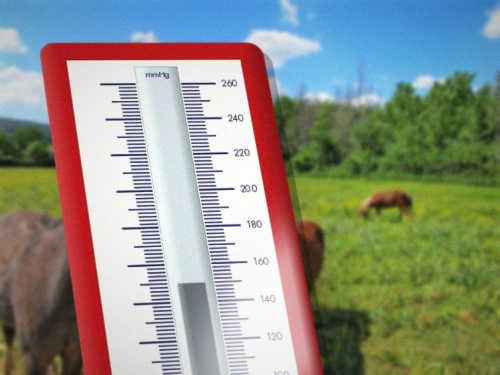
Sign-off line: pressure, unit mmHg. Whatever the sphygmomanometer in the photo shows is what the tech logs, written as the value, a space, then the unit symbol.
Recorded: 150 mmHg
